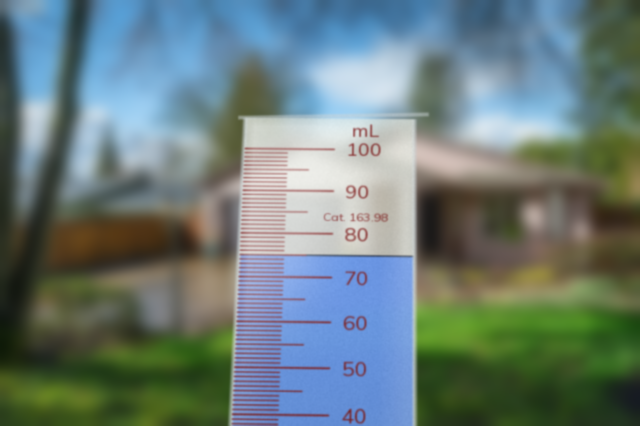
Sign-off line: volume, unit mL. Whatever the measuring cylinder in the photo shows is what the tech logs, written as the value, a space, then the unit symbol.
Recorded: 75 mL
